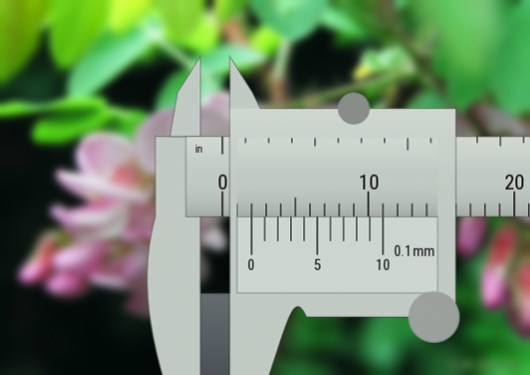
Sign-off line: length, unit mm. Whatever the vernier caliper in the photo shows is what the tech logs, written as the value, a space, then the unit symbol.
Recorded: 2.0 mm
